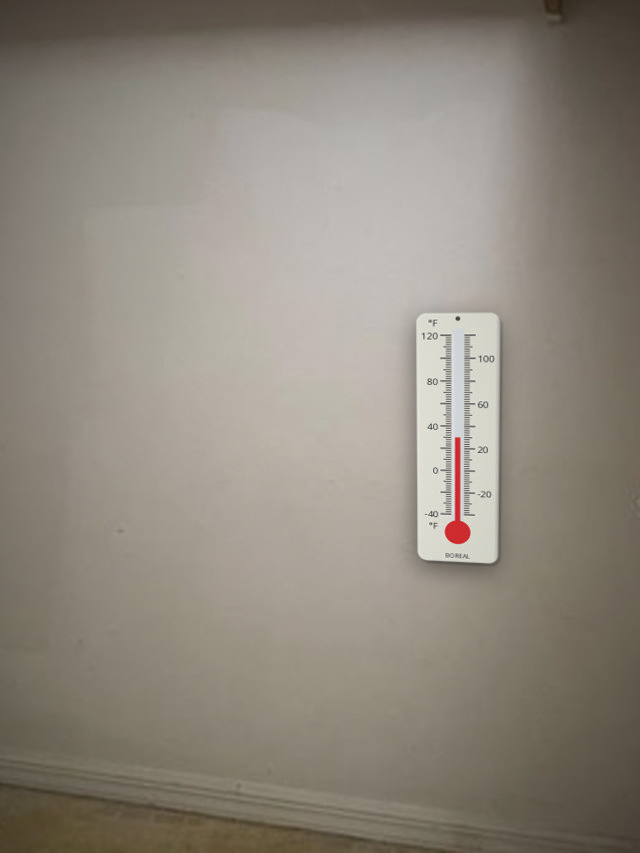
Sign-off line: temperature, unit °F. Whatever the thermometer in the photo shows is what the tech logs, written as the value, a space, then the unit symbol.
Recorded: 30 °F
